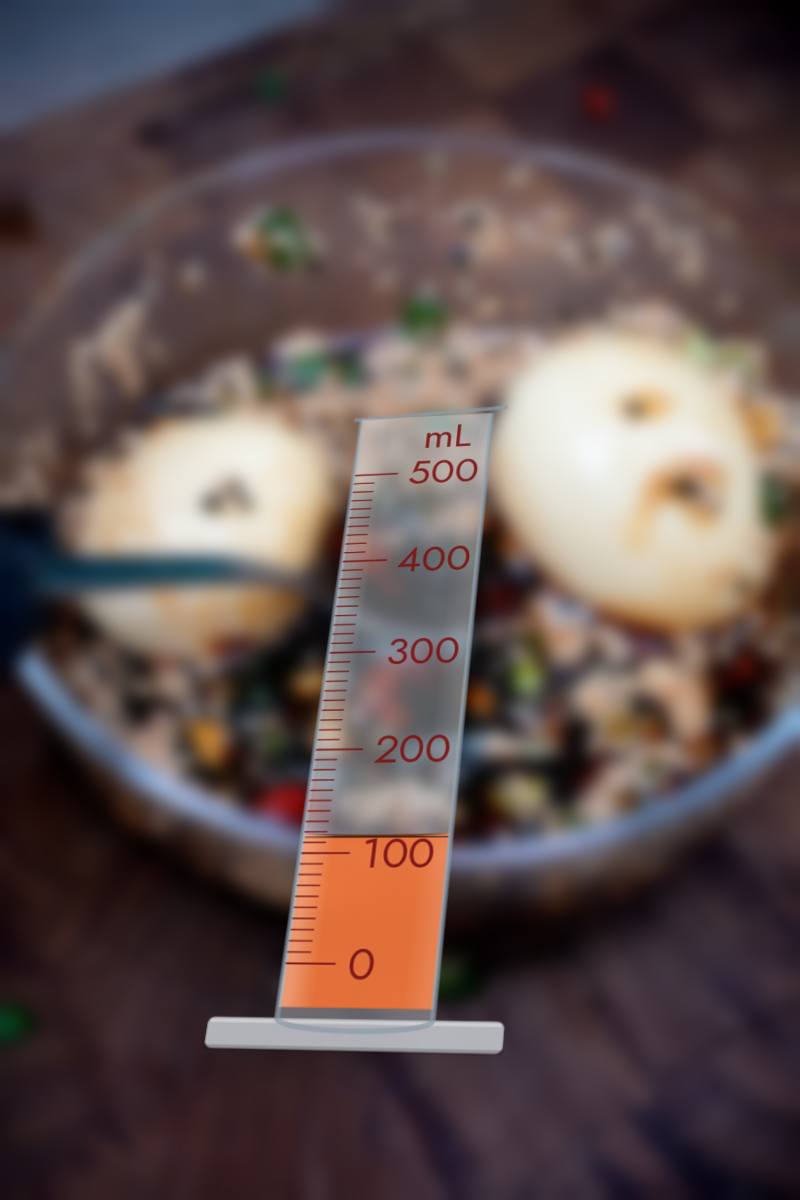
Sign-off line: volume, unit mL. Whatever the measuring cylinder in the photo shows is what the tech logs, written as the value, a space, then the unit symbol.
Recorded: 115 mL
